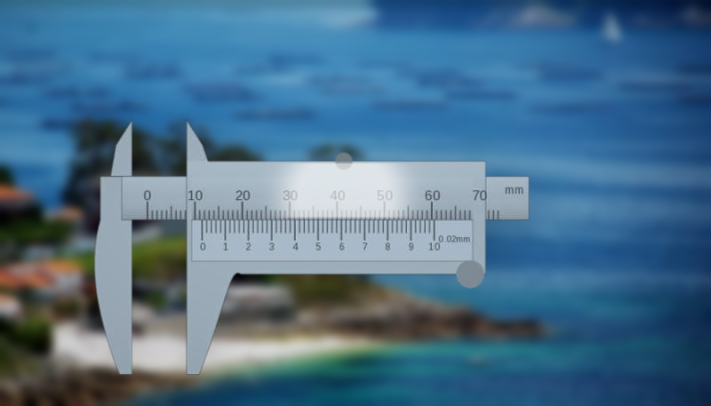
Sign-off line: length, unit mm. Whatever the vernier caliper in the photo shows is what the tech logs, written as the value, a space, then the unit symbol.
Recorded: 11.5 mm
